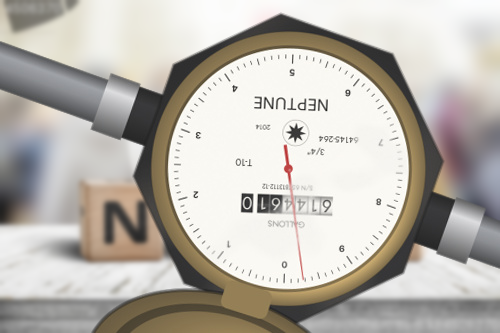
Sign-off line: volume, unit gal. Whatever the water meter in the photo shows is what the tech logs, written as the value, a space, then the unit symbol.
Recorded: 6144609.7 gal
